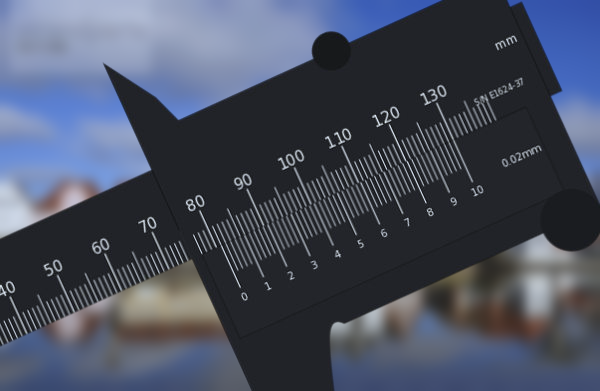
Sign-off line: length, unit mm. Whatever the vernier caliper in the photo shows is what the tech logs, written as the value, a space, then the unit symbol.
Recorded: 81.0 mm
